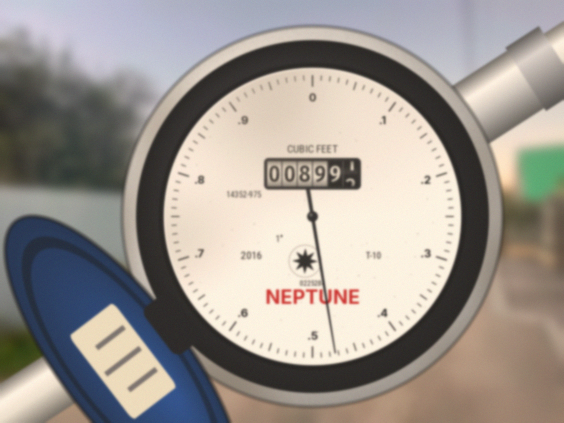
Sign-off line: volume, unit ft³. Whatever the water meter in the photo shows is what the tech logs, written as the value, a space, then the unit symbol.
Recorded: 8991.47 ft³
